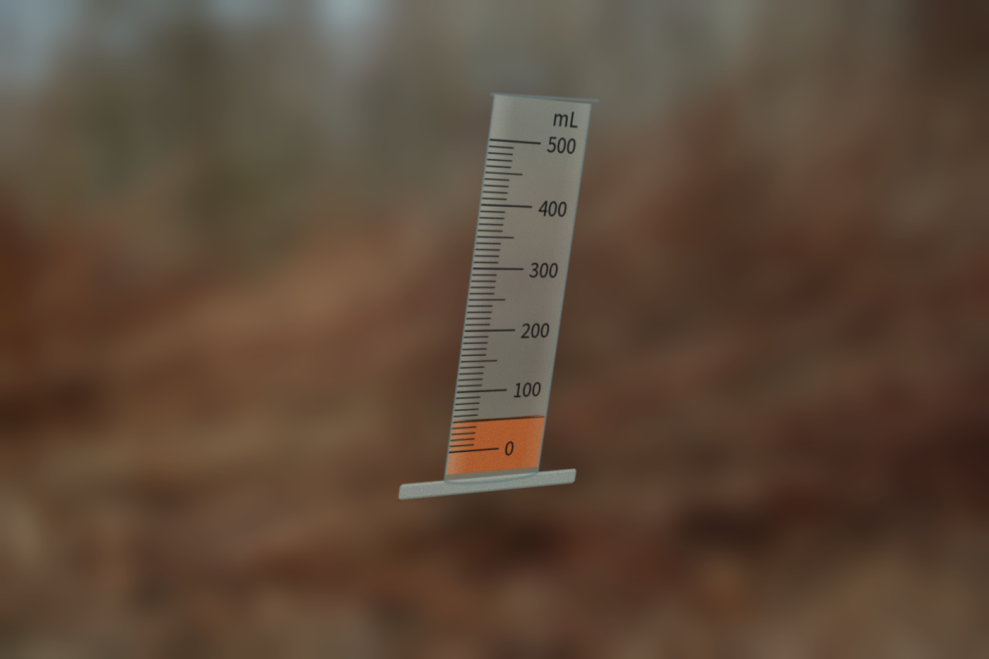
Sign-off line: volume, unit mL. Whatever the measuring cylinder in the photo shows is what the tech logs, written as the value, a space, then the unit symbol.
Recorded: 50 mL
